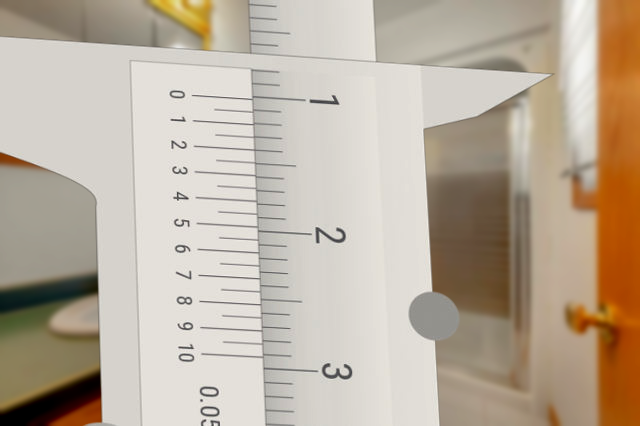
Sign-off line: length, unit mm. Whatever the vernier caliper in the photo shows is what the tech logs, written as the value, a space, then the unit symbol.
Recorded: 10.2 mm
